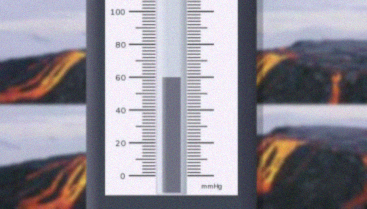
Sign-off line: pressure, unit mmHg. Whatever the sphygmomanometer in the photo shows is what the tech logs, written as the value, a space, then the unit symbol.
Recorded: 60 mmHg
